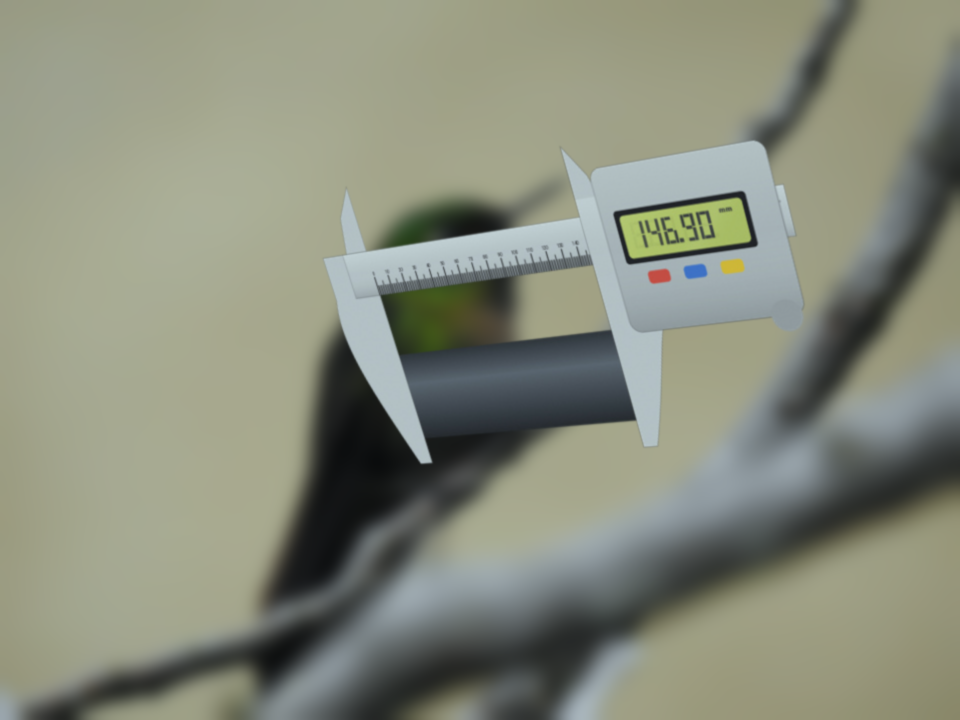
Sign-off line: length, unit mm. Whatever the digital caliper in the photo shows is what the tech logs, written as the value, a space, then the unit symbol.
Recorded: 146.90 mm
